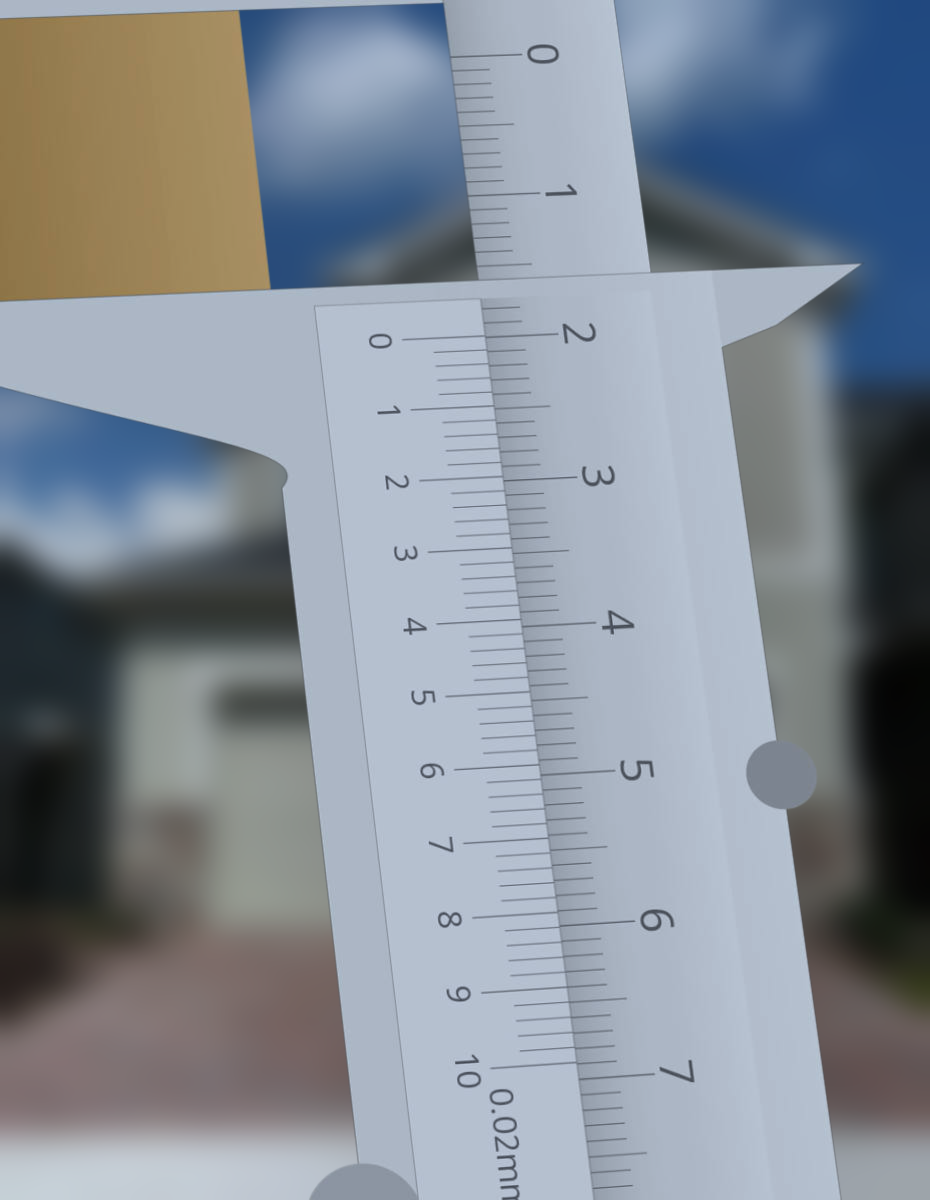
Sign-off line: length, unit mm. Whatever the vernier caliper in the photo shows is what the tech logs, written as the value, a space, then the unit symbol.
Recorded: 19.9 mm
